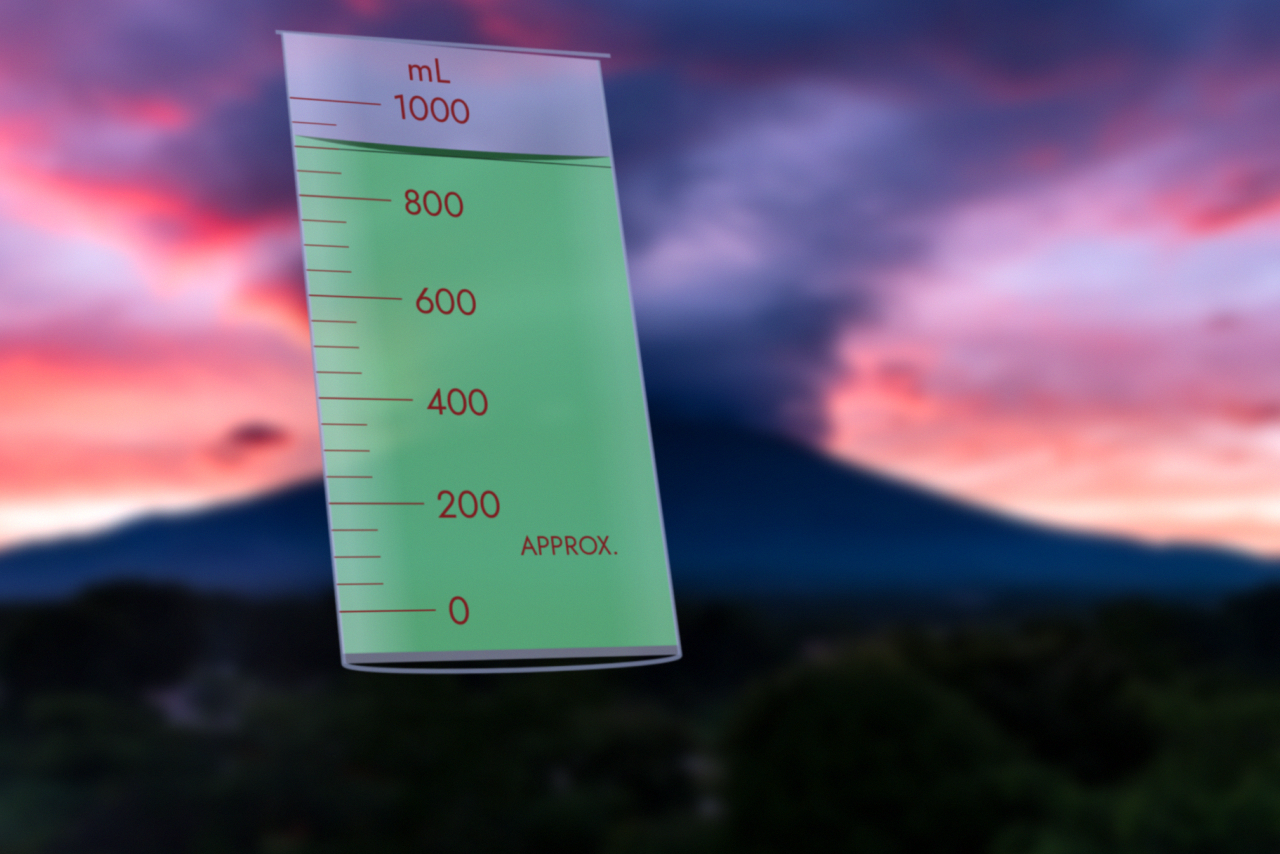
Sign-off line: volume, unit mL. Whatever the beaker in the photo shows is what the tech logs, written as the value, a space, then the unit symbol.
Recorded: 900 mL
